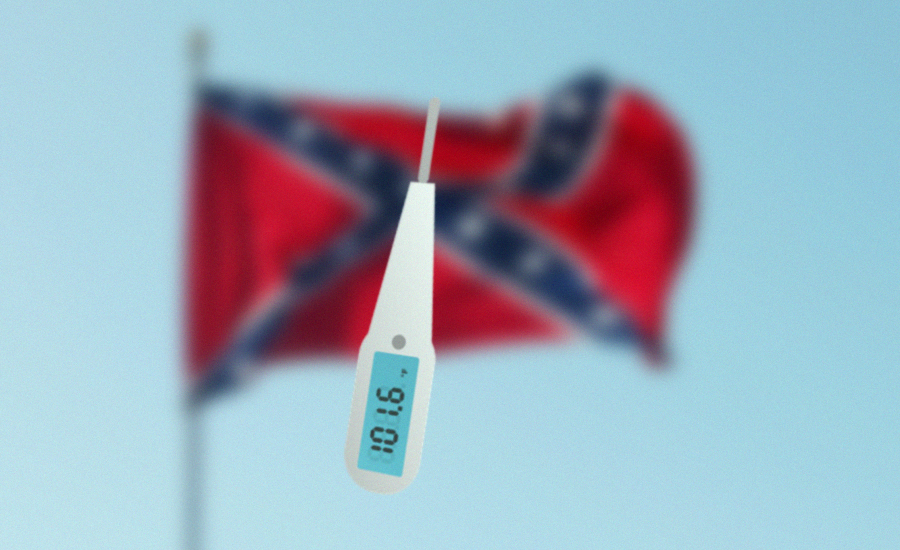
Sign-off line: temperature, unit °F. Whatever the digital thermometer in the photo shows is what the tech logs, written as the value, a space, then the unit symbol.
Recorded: 101.6 °F
